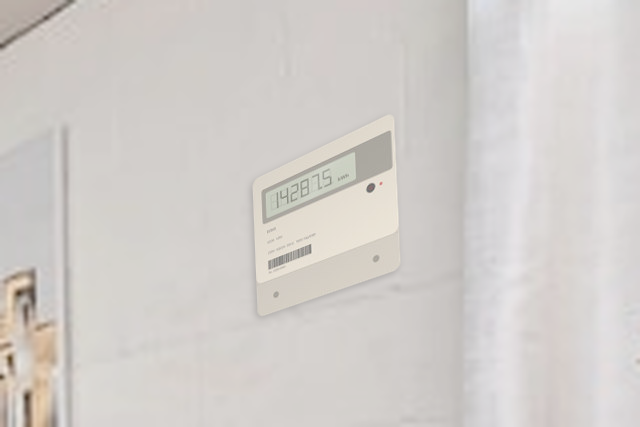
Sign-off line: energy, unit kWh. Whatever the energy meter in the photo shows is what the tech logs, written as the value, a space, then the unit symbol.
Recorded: 14287.5 kWh
